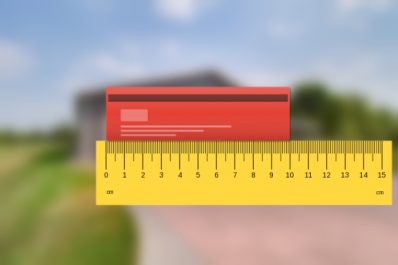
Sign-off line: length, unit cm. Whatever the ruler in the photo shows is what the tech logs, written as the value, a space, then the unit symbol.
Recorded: 10 cm
